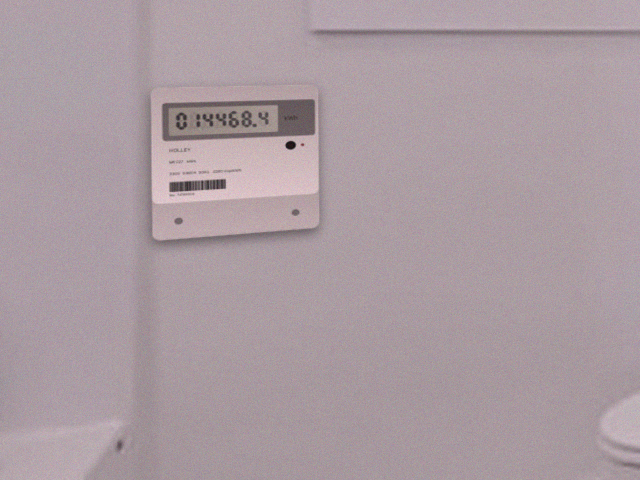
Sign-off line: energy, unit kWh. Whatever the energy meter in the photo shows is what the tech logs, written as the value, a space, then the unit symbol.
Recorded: 14468.4 kWh
